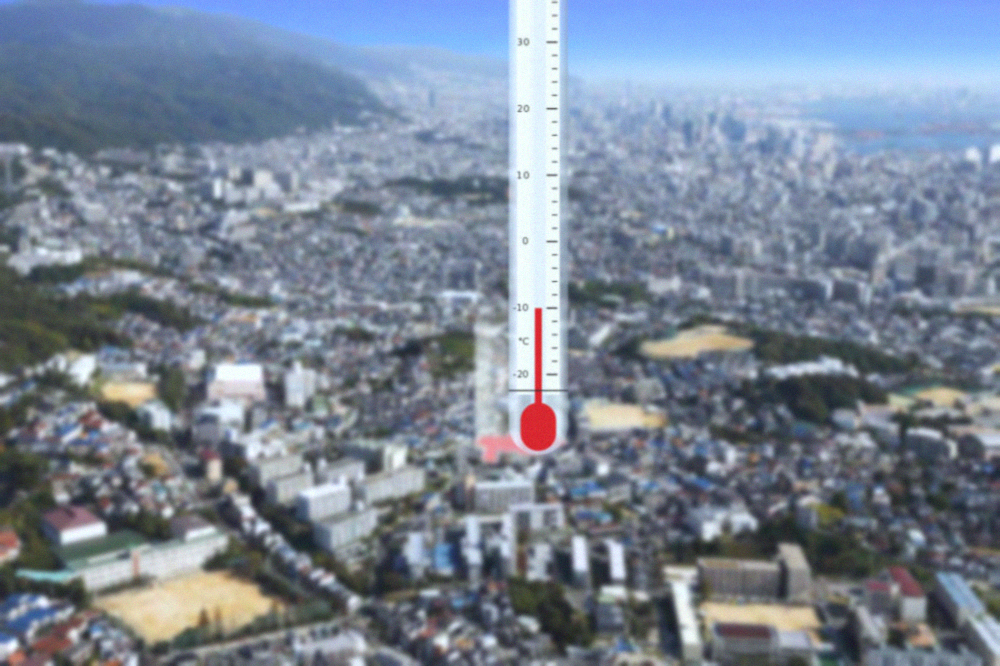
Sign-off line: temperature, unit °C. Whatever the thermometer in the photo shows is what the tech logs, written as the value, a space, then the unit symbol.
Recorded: -10 °C
